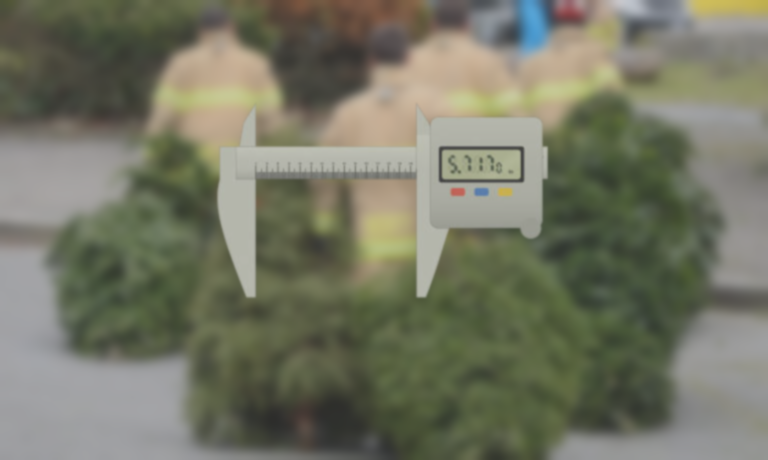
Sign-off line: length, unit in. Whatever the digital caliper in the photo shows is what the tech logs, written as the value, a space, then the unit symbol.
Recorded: 5.7170 in
